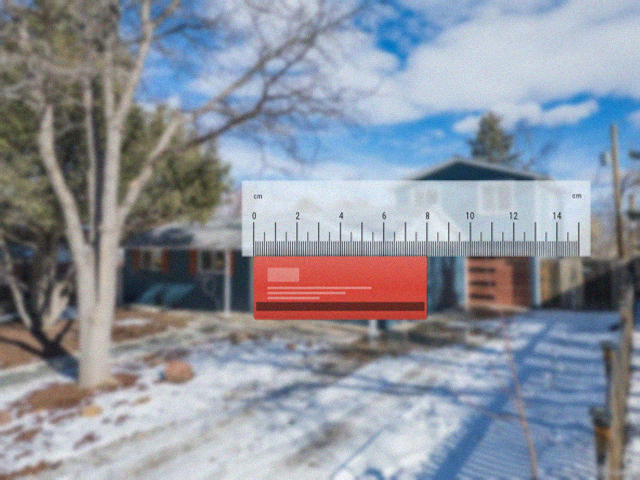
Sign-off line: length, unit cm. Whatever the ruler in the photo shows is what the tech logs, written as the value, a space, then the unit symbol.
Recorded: 8 cm
